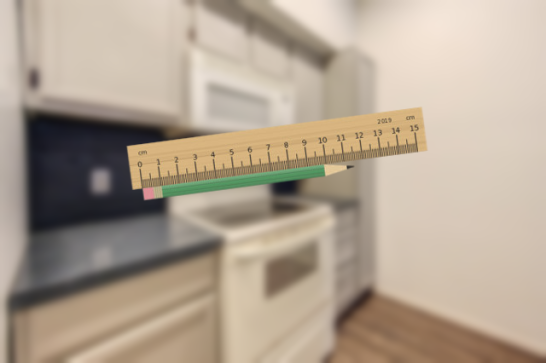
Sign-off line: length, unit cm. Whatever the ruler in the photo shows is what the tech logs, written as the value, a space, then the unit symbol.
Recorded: 11.5 cm
